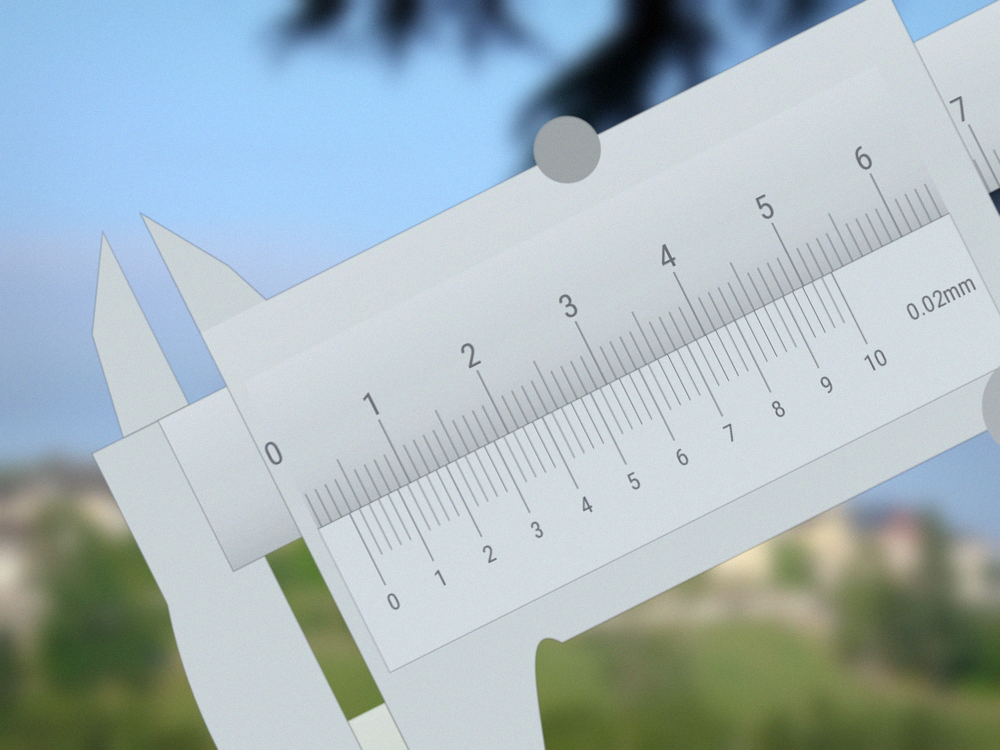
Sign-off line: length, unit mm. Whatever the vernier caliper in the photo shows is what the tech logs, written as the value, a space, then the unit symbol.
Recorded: 3.8 mm
